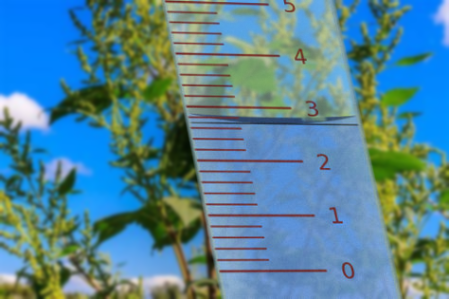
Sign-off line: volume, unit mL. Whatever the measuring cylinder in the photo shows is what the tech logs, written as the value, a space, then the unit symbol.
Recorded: 2.7 mL
